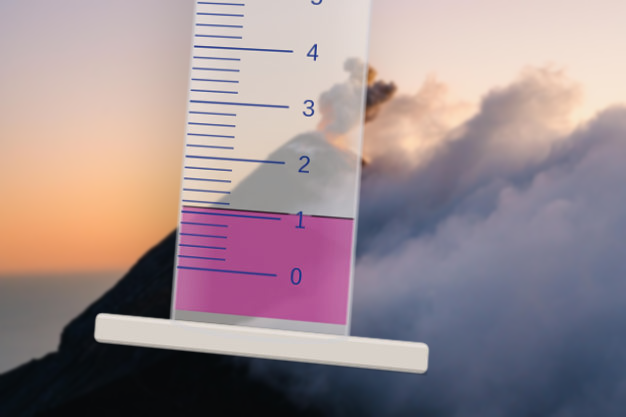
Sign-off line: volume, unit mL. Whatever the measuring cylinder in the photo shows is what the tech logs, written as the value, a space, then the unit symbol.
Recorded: 1.1 mL
